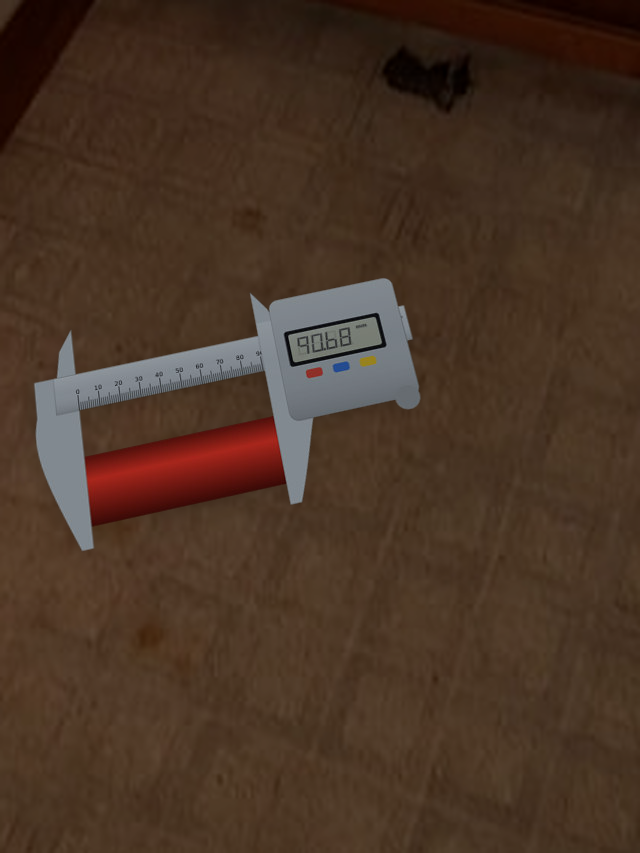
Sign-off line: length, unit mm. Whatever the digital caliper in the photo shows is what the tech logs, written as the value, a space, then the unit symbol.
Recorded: 90.68 mm
